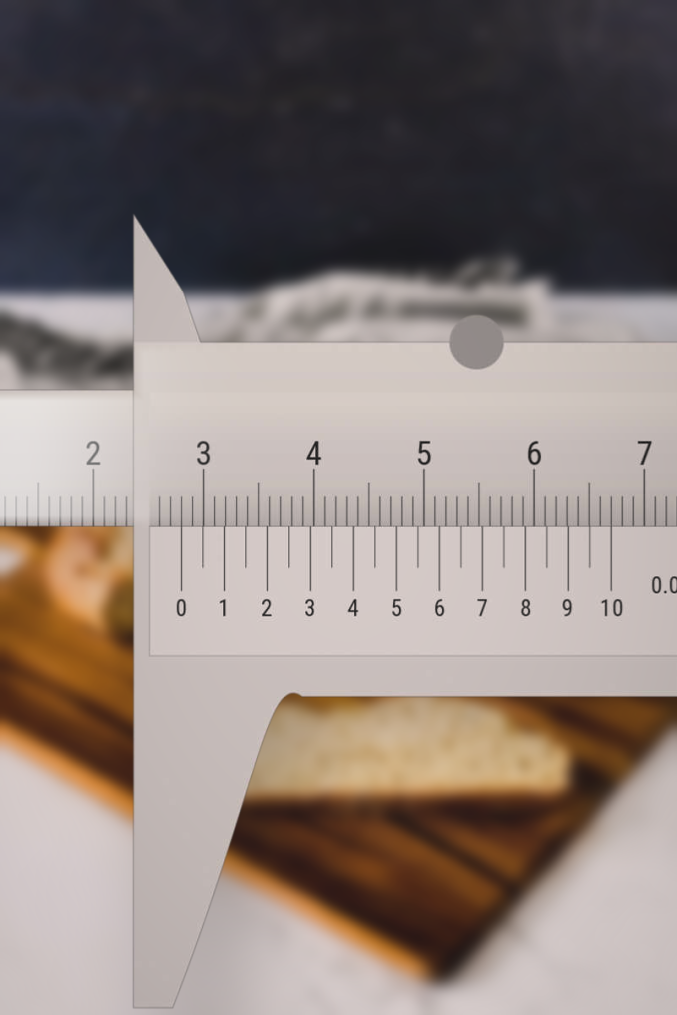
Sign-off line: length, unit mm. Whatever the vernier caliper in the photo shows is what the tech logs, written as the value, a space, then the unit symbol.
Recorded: 28.0 mm
